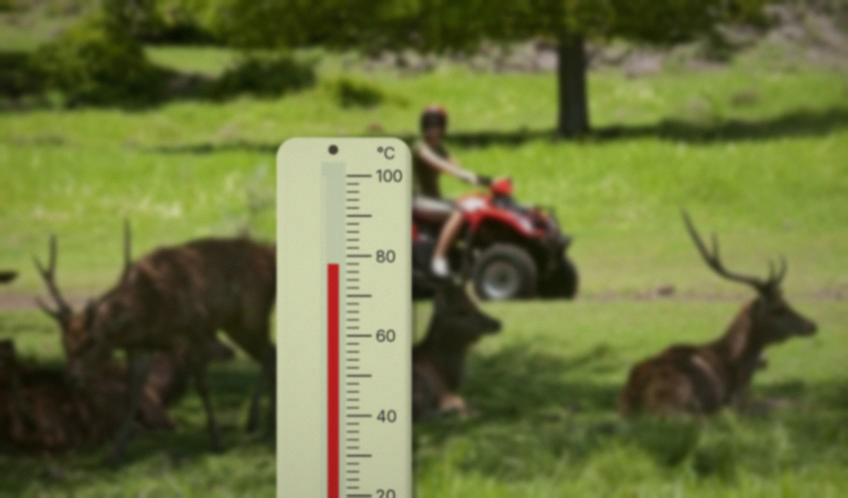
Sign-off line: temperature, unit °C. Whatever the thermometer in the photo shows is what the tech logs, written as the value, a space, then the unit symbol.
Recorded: 78 °C
